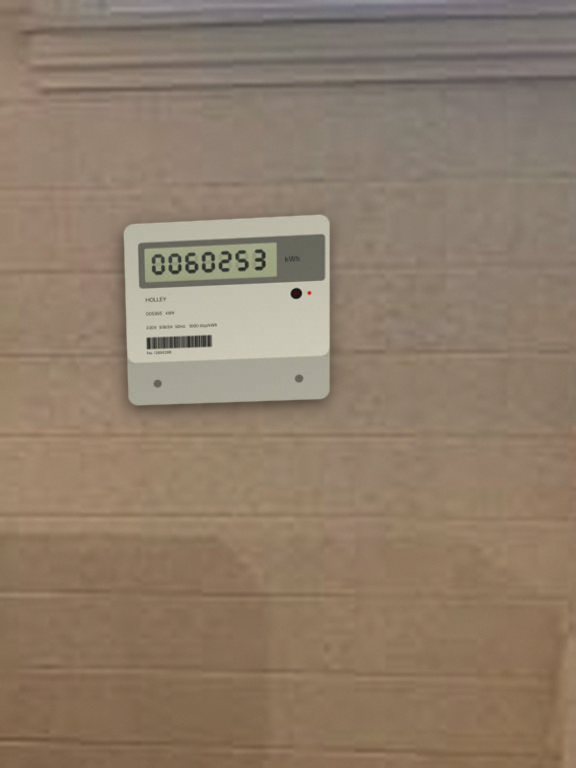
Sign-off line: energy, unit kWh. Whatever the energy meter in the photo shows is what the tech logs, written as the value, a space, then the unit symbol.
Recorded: 60253 kWh
